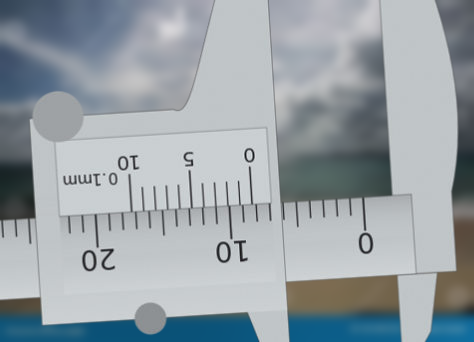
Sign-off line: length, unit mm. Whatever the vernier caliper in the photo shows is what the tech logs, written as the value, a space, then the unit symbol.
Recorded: 8.3 mm
